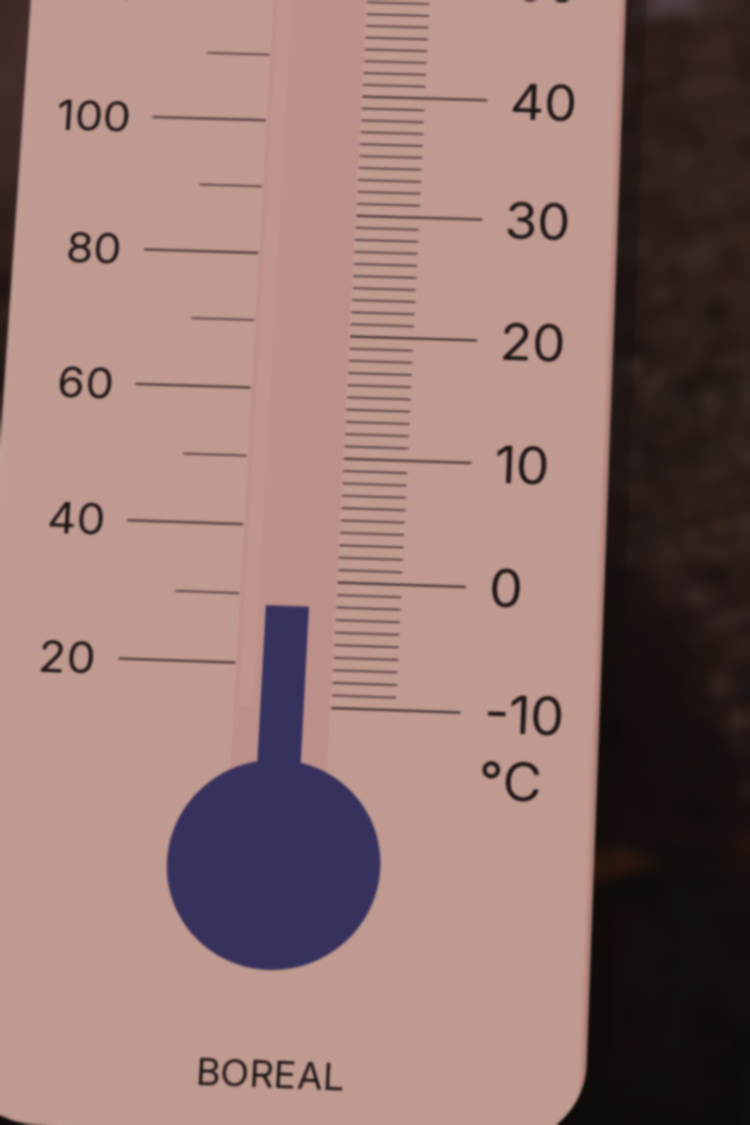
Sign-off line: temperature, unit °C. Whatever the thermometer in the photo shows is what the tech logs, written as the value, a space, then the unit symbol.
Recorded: -2 °C
